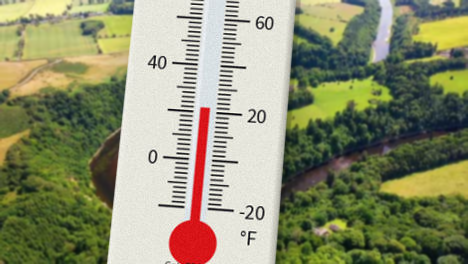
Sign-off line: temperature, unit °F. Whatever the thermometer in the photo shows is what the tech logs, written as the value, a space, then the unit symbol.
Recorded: 22 °F
